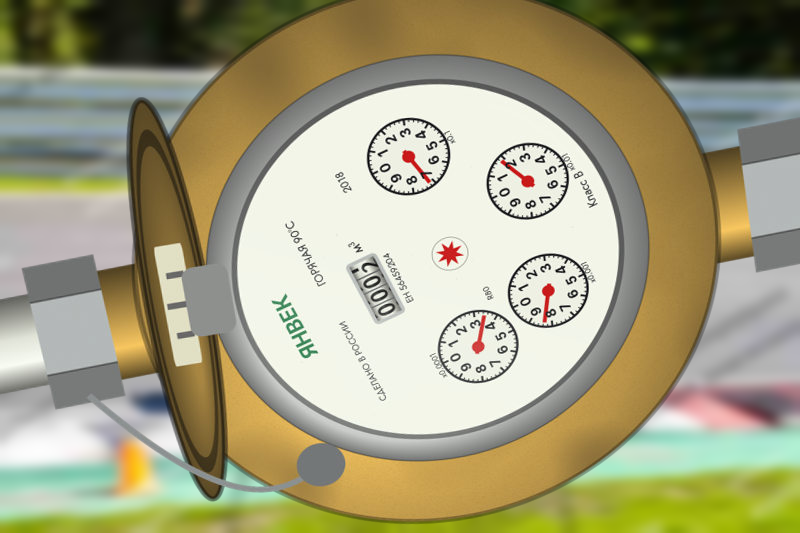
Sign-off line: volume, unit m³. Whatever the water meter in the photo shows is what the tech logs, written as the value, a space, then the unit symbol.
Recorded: 1.7183 m³
